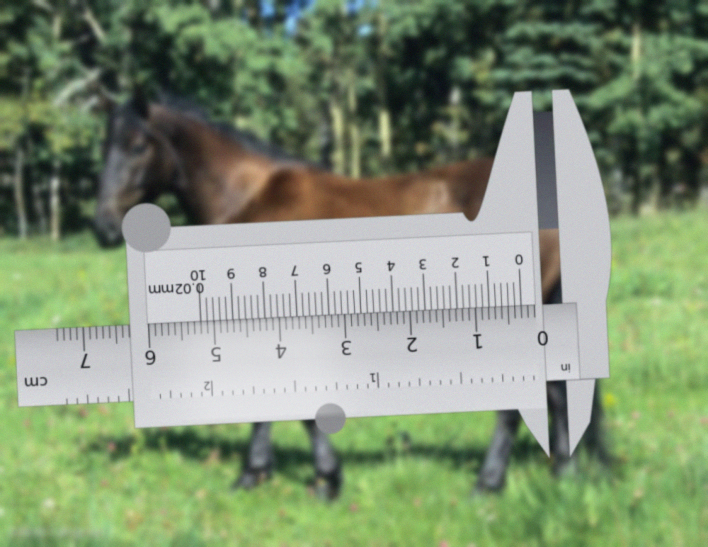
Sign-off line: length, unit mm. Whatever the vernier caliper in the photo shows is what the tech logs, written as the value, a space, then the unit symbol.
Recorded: 3.0 mm
